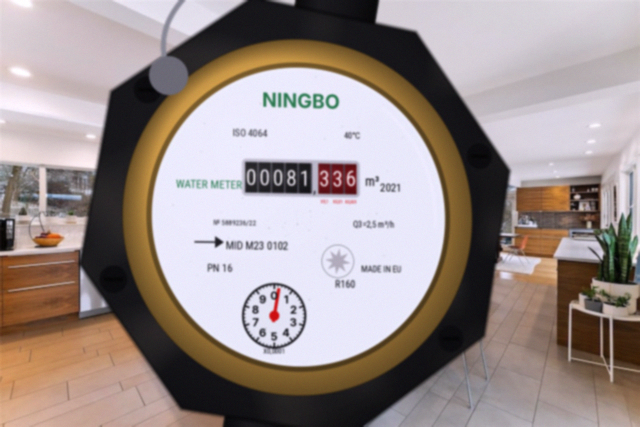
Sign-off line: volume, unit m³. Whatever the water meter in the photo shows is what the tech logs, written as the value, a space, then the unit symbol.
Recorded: 81.3360 m³
